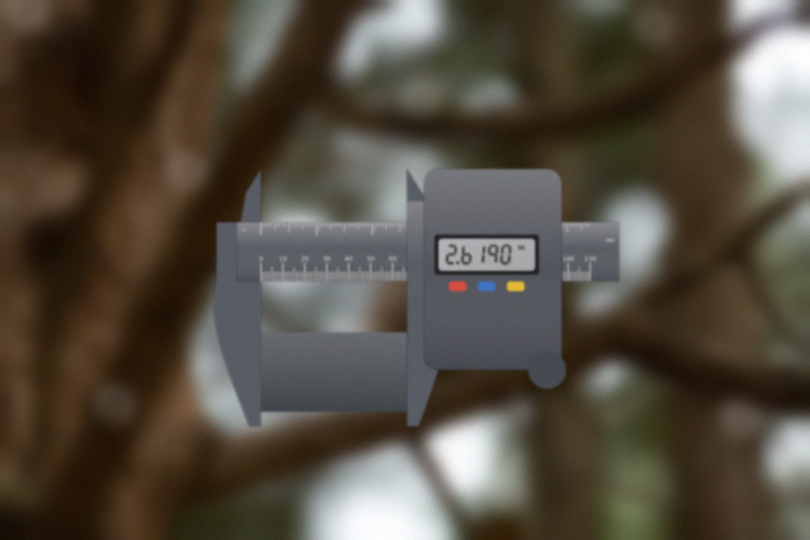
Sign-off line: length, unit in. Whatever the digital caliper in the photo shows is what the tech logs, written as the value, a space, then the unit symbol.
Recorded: 2.6190 in
